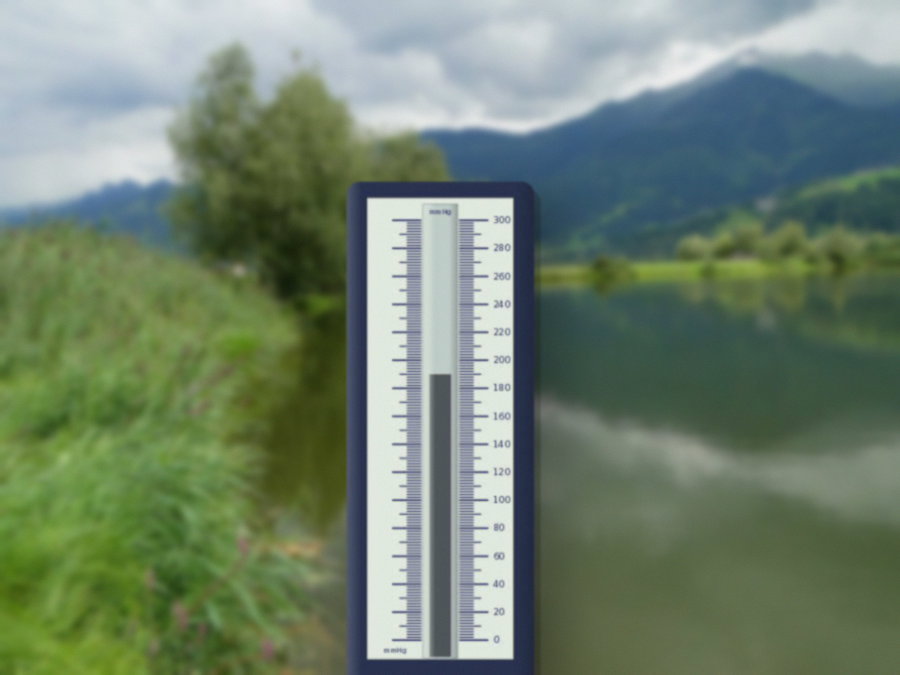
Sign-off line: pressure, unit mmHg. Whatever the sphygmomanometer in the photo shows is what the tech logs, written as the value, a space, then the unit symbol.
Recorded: 190 mmHg
